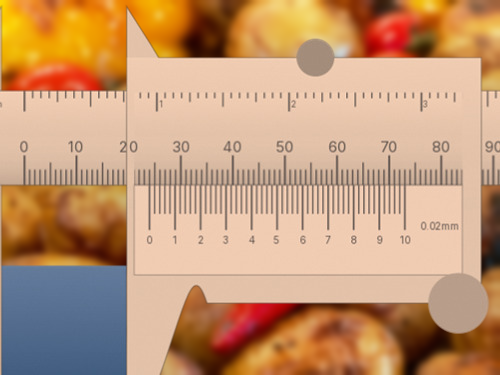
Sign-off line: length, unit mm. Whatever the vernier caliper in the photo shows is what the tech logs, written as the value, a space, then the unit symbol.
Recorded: 24.0 mm
